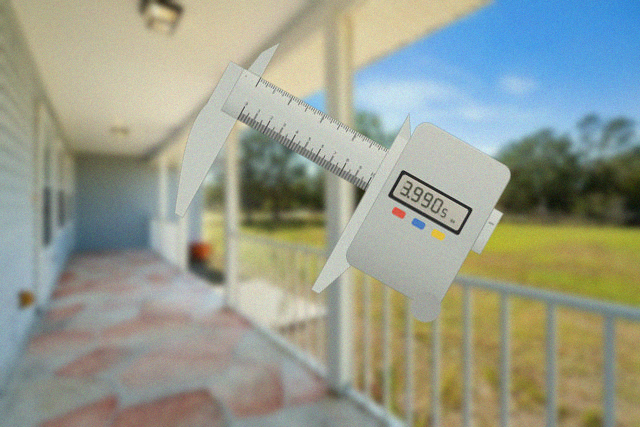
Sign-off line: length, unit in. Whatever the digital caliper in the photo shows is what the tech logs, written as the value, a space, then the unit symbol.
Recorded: 3.9905 in
